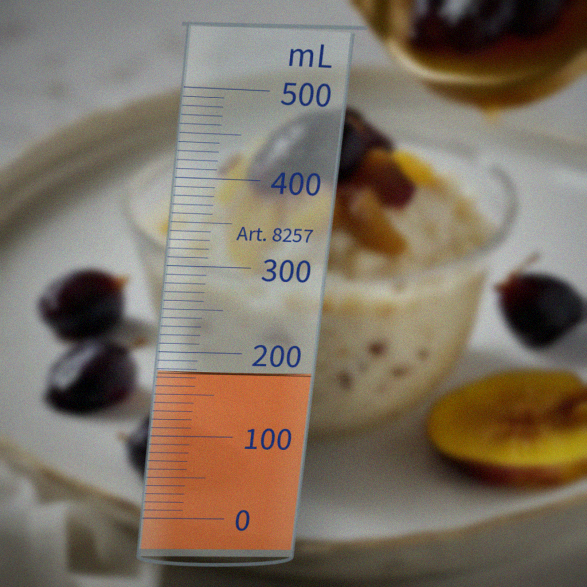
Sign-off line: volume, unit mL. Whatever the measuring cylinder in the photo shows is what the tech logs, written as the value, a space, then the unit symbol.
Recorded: 175 mL
